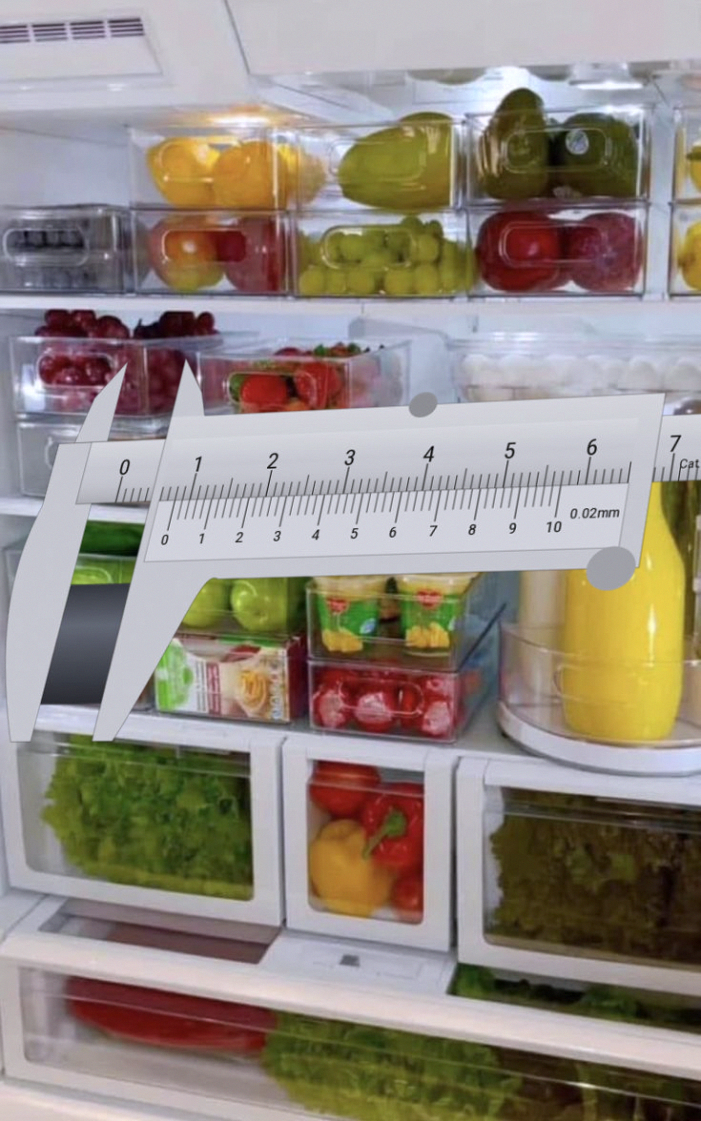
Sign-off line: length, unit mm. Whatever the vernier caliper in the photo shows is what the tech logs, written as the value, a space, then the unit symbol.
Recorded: 8.0 mm
